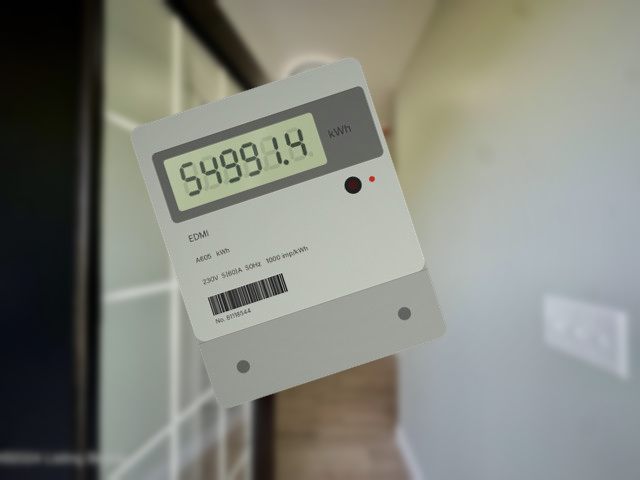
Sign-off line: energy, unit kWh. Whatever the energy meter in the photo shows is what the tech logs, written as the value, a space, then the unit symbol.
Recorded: 54991.4 kWh
